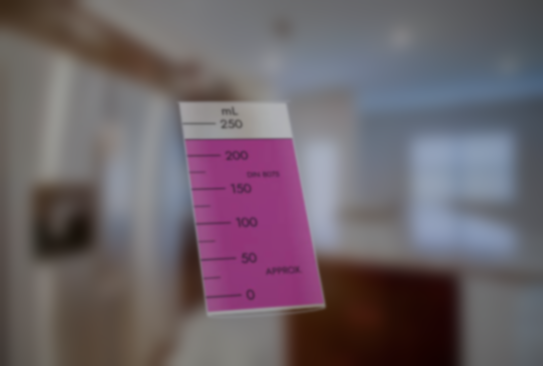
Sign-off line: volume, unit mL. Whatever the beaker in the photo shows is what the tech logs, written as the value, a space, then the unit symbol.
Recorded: 225 mL
